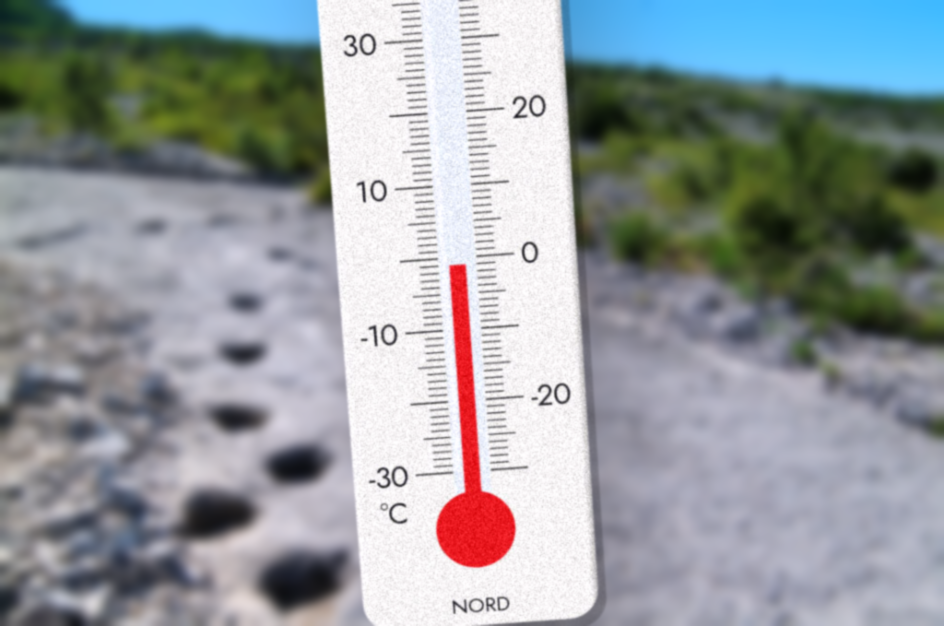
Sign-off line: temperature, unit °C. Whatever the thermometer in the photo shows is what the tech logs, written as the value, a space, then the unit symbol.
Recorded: -1 °C
